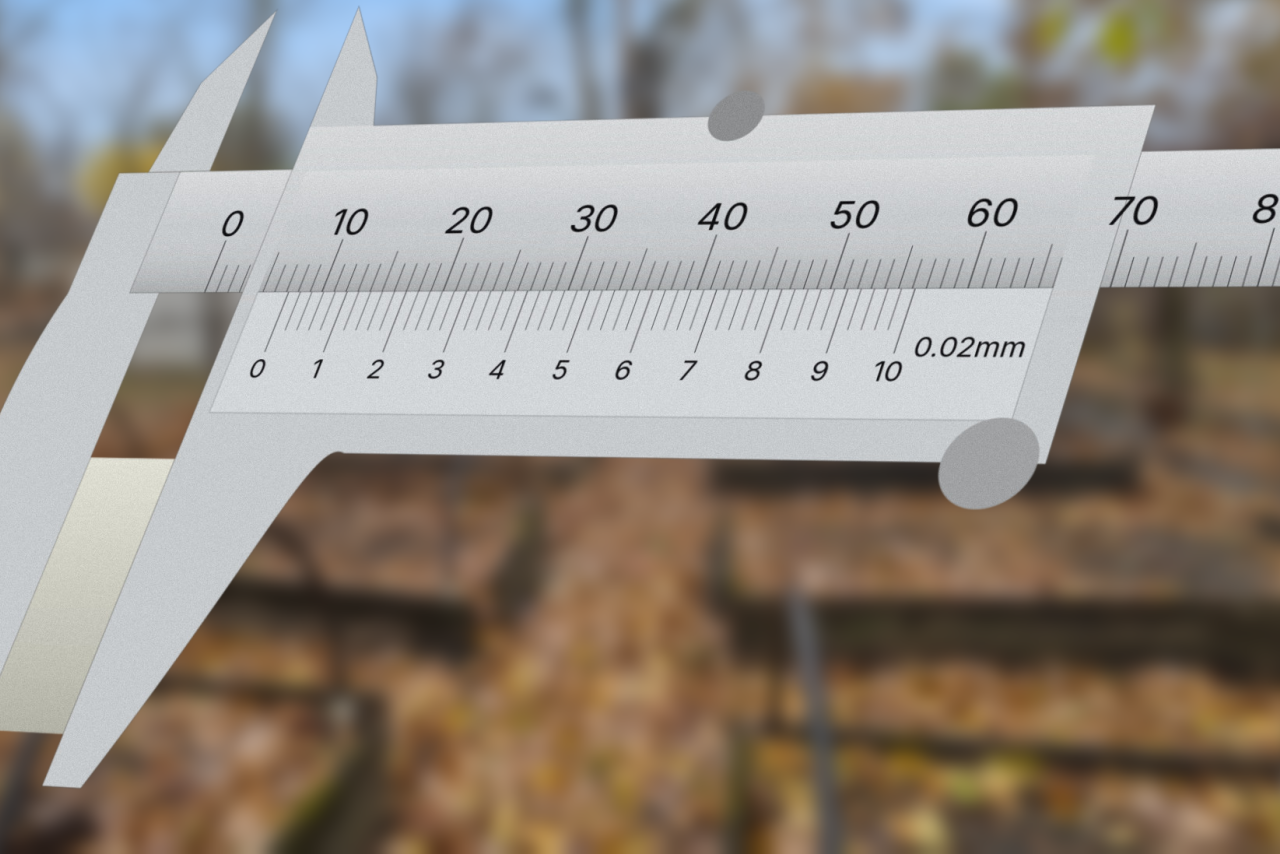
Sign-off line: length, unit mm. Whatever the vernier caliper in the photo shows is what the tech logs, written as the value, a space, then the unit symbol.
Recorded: 7.2 mm
